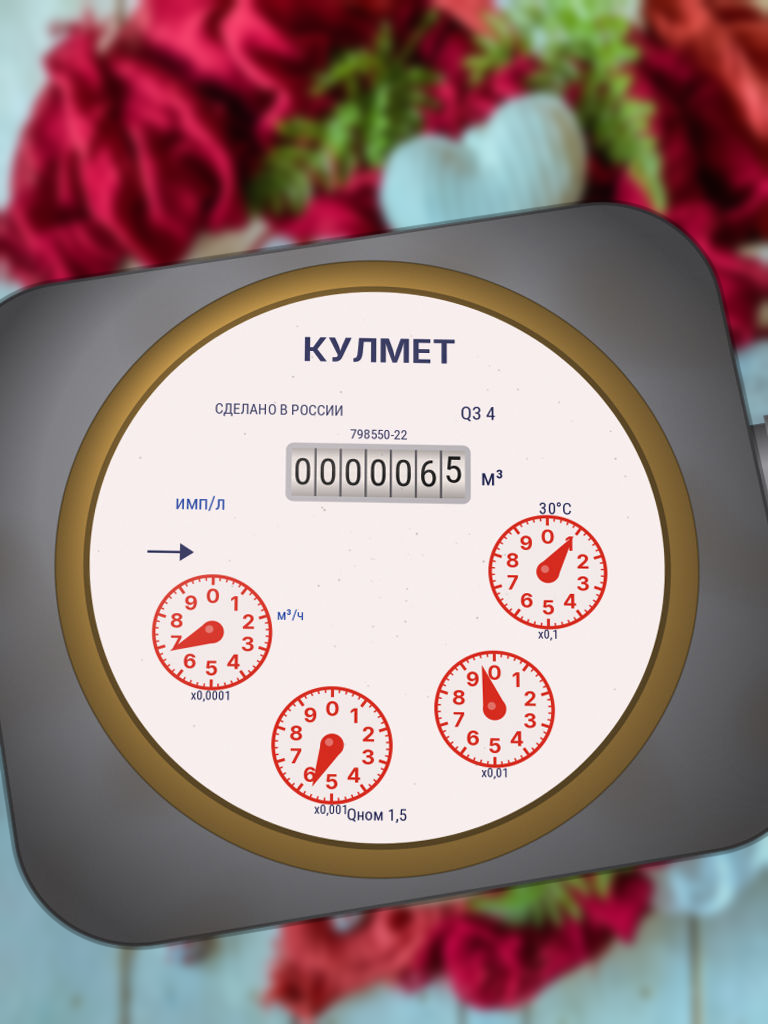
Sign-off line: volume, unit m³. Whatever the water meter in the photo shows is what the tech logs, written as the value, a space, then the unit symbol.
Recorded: 65.0956 m³
